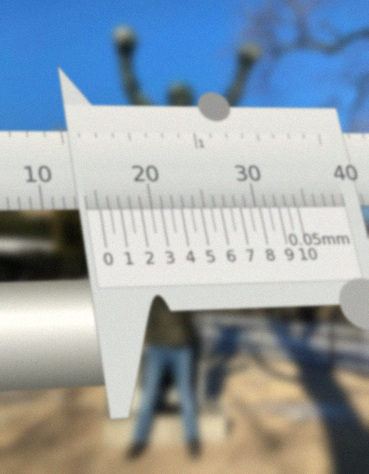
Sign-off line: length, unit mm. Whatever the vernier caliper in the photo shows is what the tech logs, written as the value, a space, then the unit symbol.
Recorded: 15.2 mm
